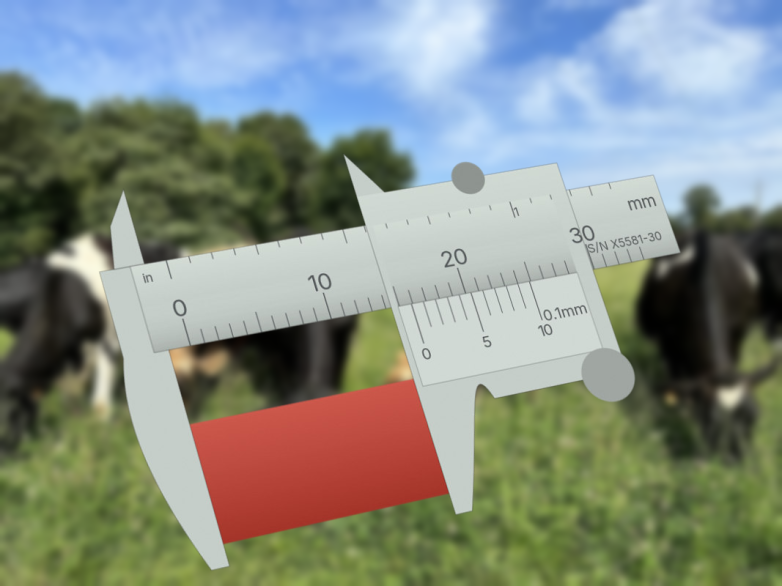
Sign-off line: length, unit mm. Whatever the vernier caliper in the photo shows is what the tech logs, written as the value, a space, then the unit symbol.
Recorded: 15.9 mm
